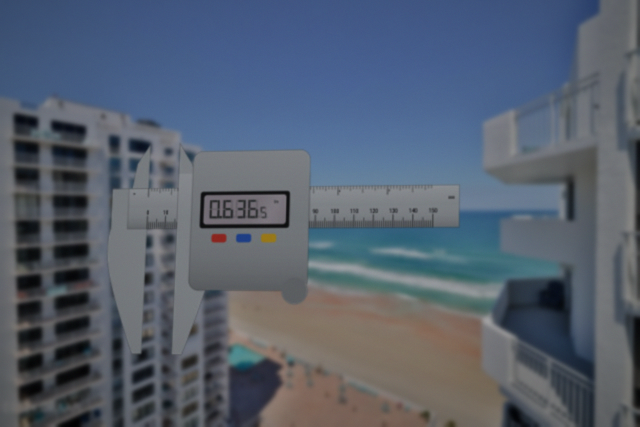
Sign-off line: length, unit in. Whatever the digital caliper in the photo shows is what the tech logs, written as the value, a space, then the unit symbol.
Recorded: 0.6365 in
